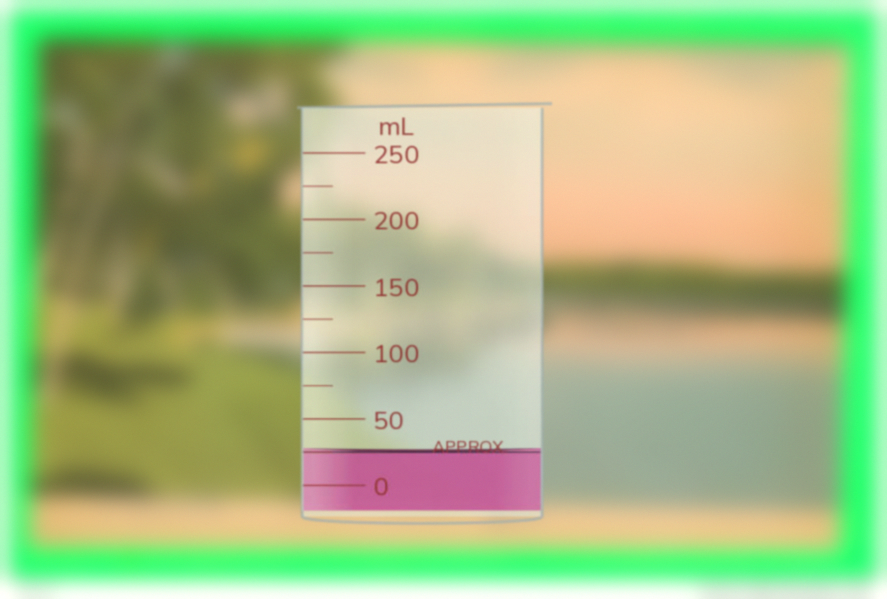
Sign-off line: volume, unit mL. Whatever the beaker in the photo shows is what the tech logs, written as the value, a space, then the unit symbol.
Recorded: 25 mL
